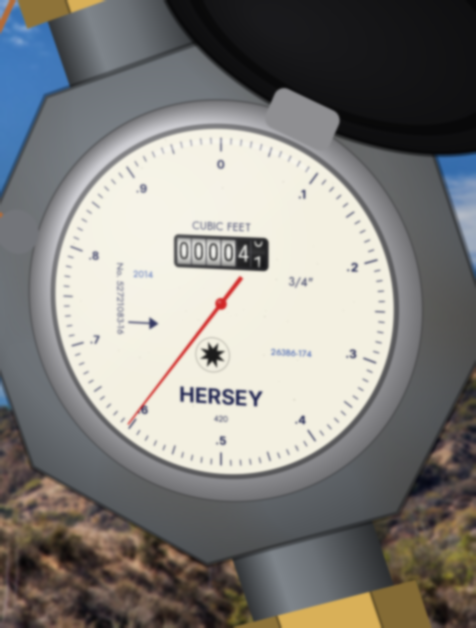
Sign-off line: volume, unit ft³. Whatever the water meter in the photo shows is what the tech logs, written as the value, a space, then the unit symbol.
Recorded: 40.60 ft³
